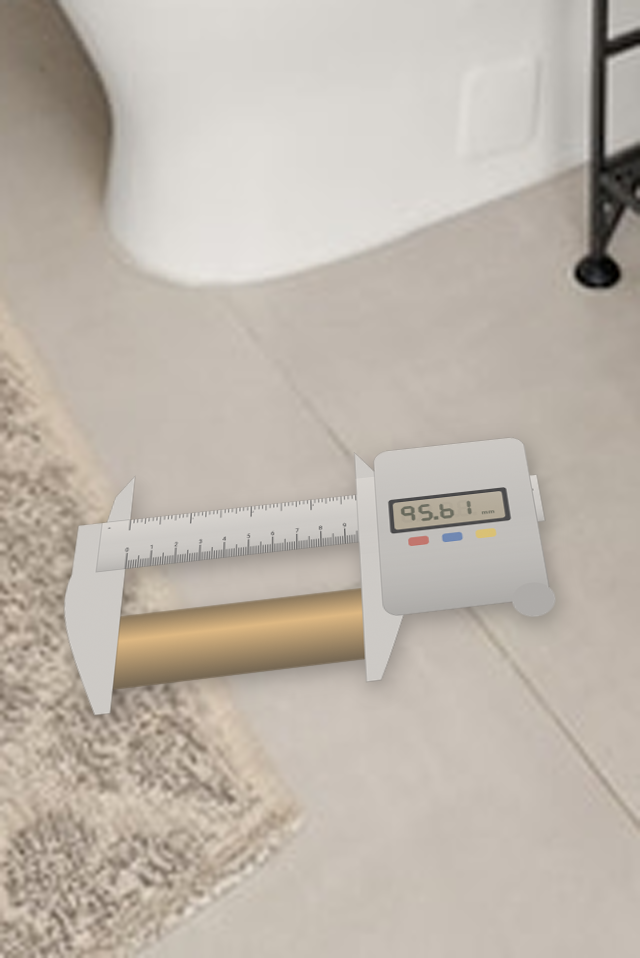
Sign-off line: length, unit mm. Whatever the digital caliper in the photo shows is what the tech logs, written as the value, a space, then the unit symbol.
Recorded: 95.61 mm
